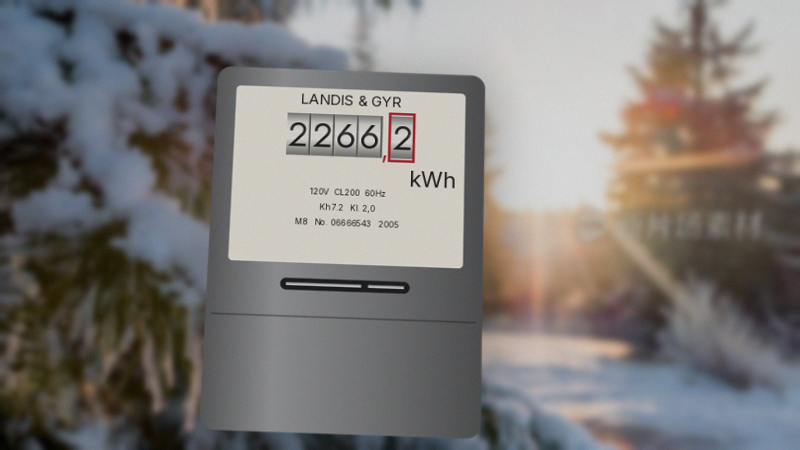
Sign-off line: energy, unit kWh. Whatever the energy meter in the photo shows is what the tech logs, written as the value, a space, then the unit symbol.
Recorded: 2266.2 kWh
